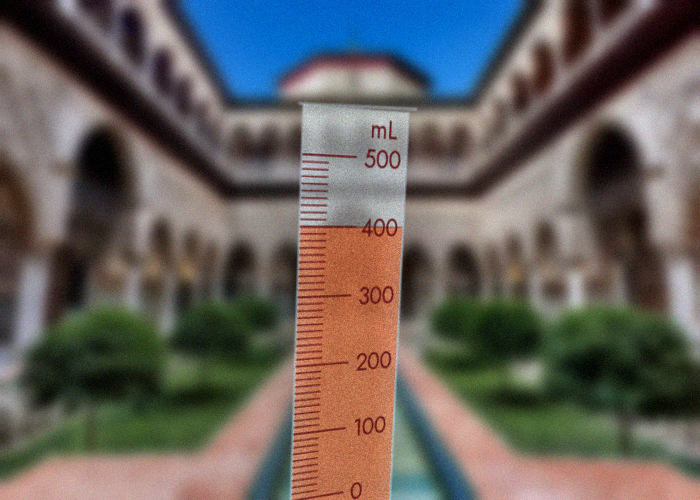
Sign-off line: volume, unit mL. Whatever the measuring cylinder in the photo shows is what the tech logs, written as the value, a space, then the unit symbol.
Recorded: 400 mL
